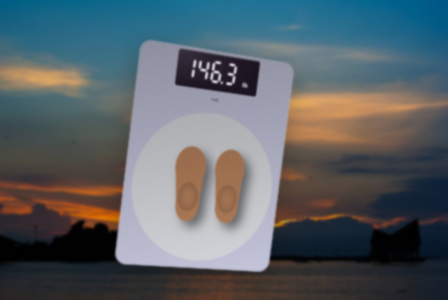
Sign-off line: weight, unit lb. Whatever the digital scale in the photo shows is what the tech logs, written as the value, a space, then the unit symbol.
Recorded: 146.3 lb
